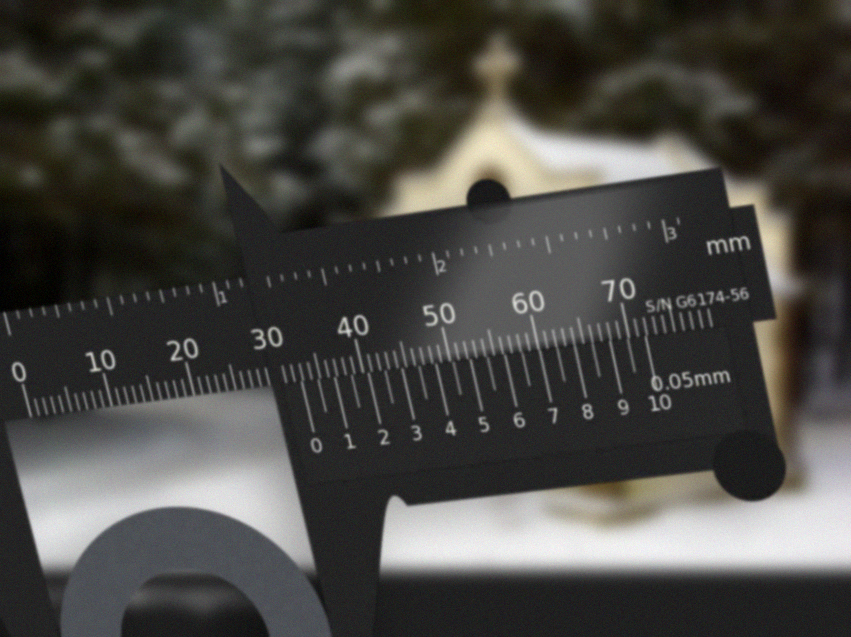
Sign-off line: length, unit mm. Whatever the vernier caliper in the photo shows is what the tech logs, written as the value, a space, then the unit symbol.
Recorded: 32.8 mm
